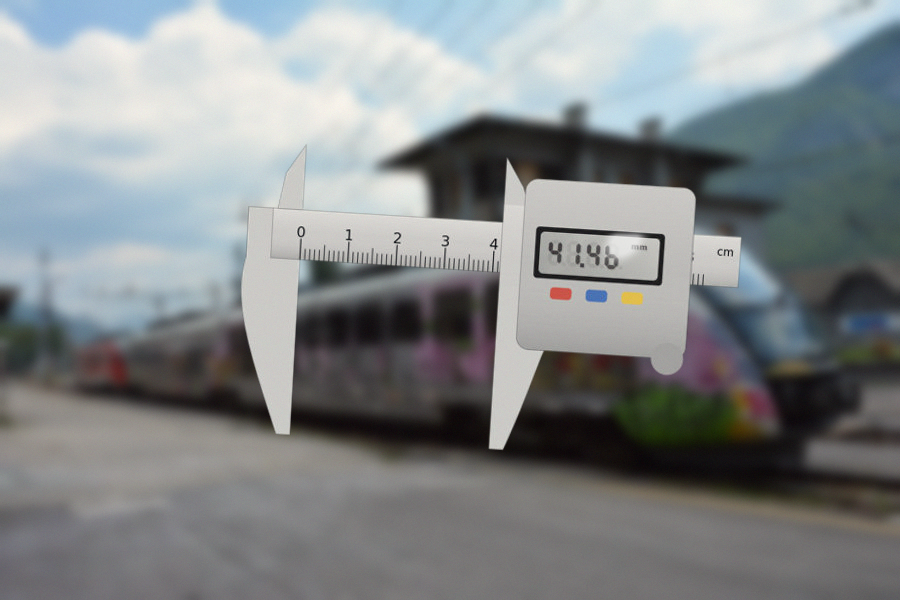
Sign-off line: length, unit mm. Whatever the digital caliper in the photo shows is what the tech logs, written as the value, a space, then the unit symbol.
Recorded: 41.46 mm
